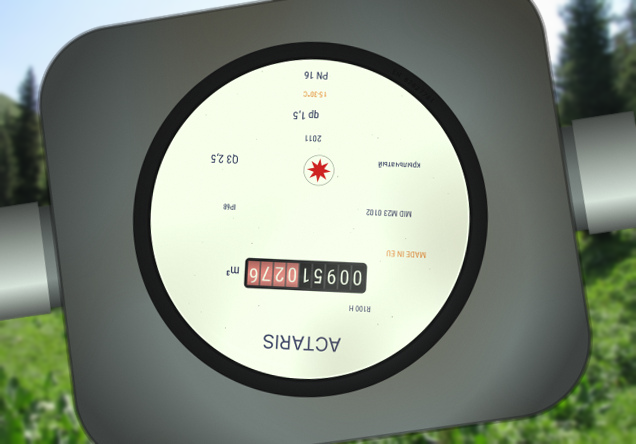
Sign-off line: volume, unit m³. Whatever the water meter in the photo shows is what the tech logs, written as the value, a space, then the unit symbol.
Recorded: 951.0276 m³
